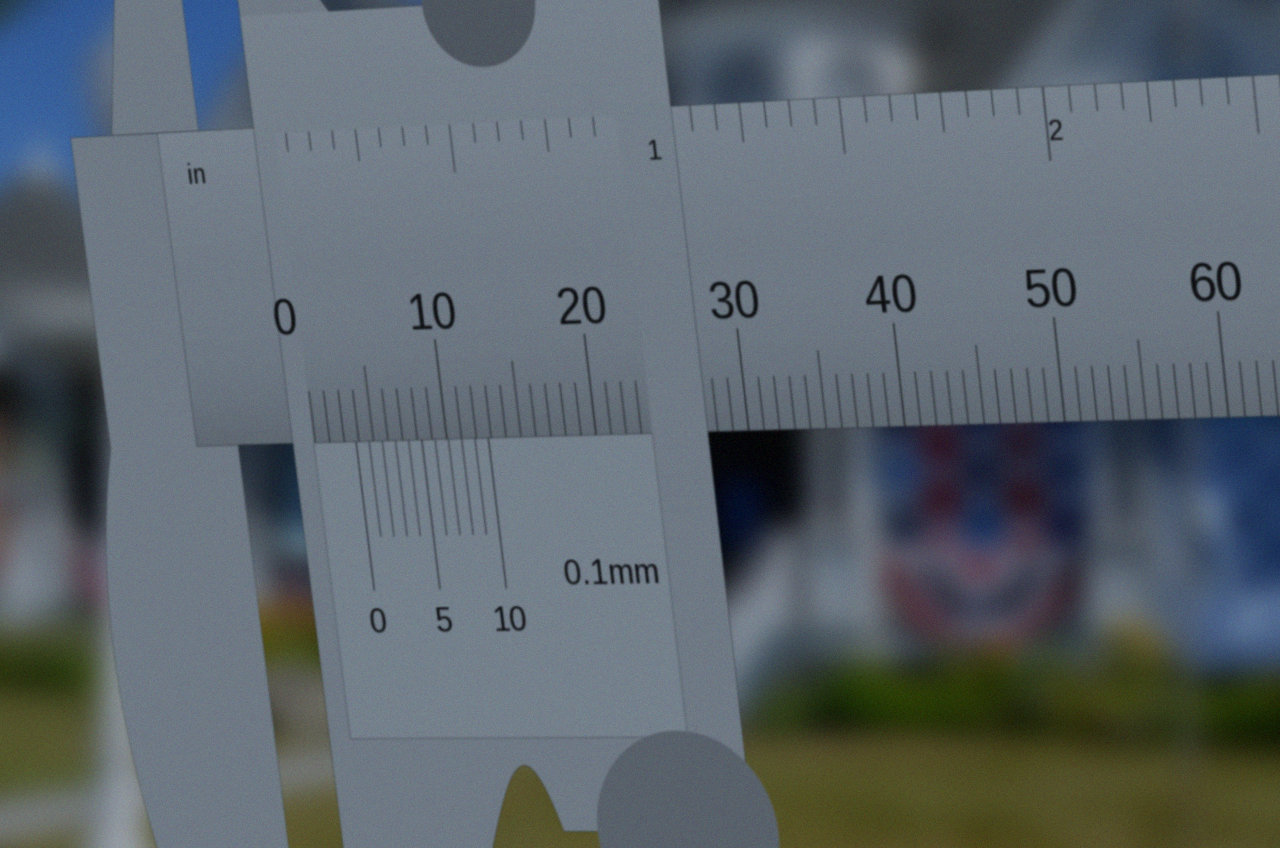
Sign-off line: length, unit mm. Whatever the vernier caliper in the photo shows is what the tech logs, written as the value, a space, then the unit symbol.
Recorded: 3.8 mm
